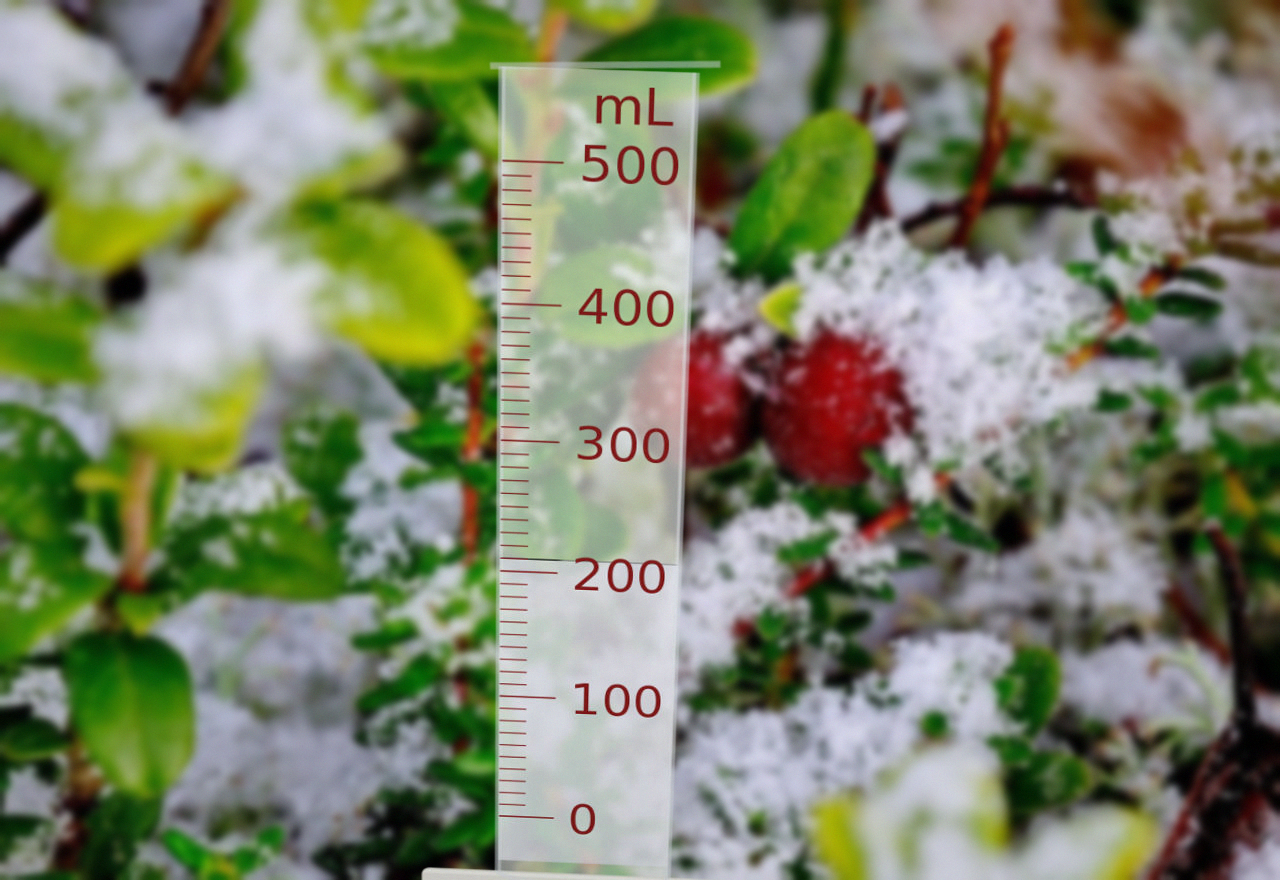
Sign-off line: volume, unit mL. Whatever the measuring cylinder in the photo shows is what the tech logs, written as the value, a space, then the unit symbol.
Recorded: 210 mL
